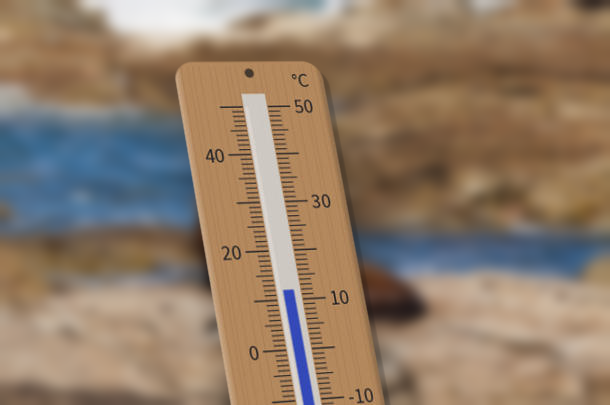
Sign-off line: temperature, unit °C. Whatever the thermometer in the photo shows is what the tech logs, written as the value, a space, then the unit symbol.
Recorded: 12 °C
